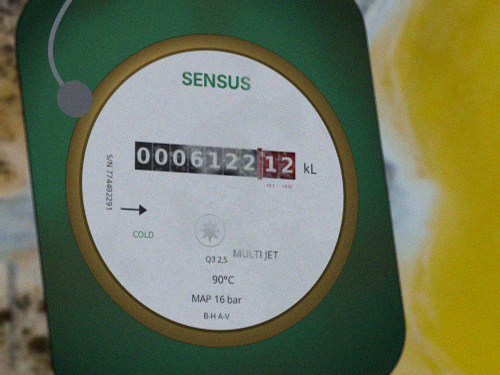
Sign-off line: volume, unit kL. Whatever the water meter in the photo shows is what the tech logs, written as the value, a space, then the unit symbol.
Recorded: 6122.12 kL
